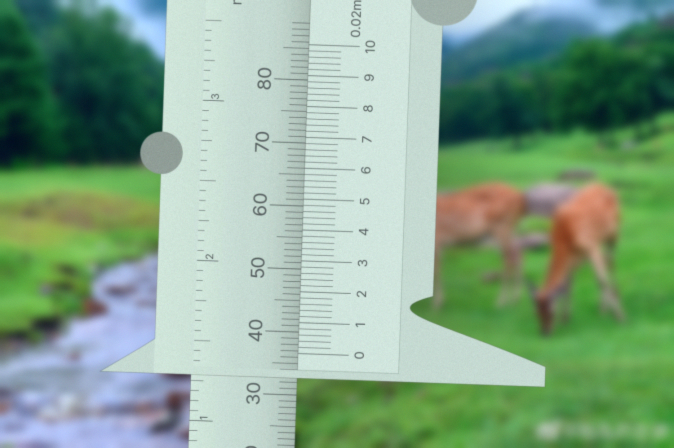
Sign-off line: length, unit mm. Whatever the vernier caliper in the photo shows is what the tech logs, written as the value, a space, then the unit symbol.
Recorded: 36.6 mm
